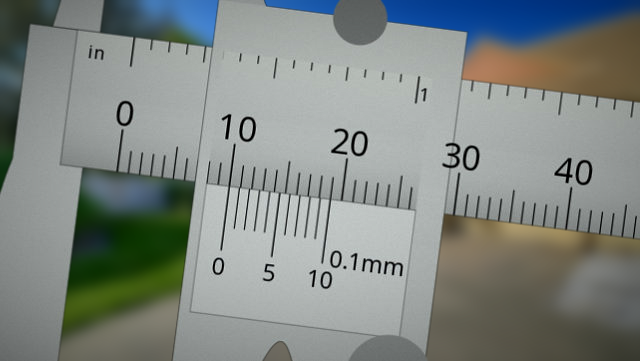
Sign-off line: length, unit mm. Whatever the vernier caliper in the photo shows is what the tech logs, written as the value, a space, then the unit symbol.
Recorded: 10.0 mm
